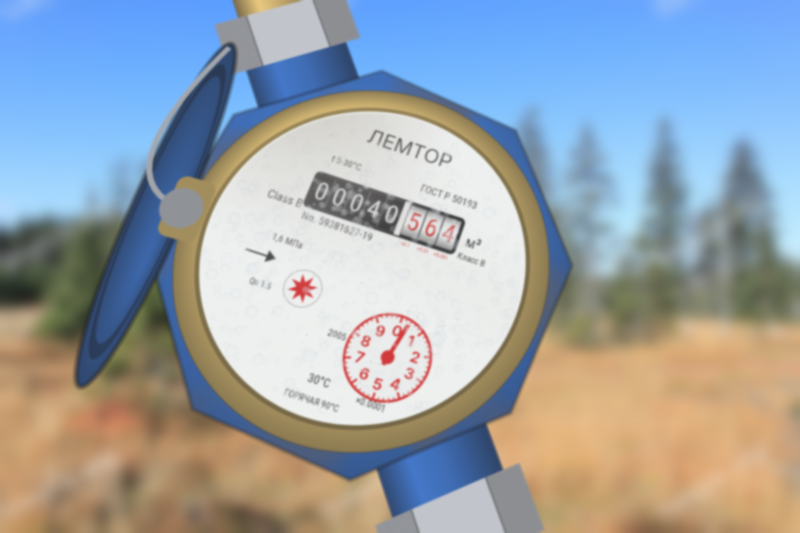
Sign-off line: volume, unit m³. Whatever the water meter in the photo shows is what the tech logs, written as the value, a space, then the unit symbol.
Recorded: 40.5640 m³
